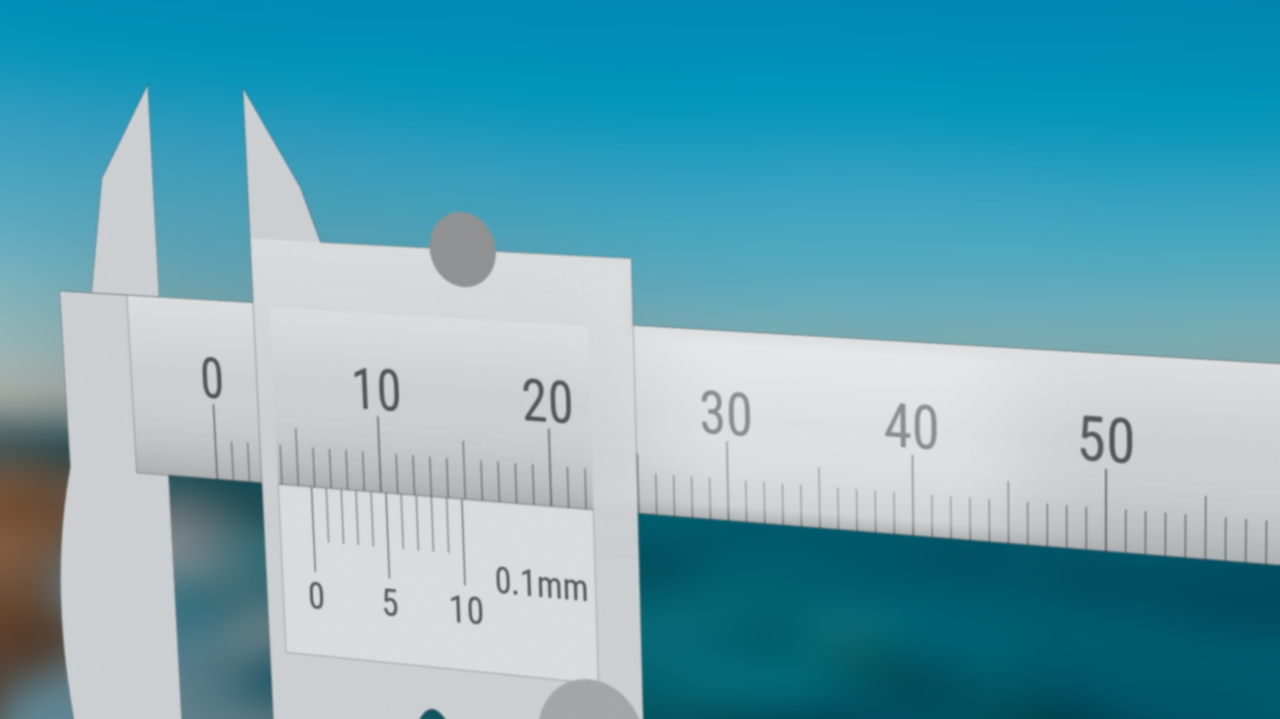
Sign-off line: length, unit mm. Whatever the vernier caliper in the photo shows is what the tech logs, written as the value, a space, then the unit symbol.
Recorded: 5.8 mm
